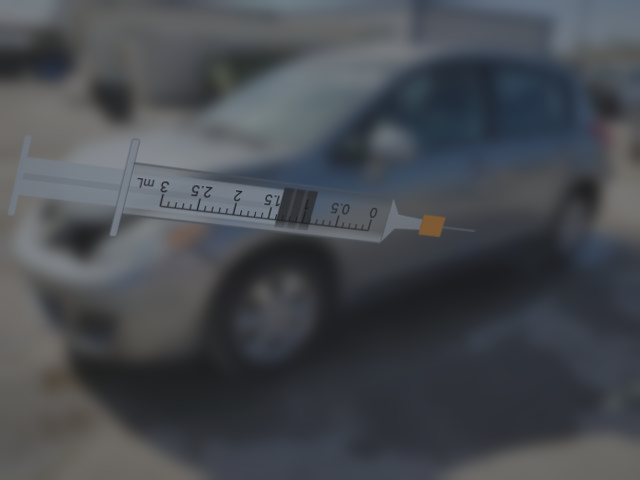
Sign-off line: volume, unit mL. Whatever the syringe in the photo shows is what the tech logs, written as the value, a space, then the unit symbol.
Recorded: 0.9 mL
